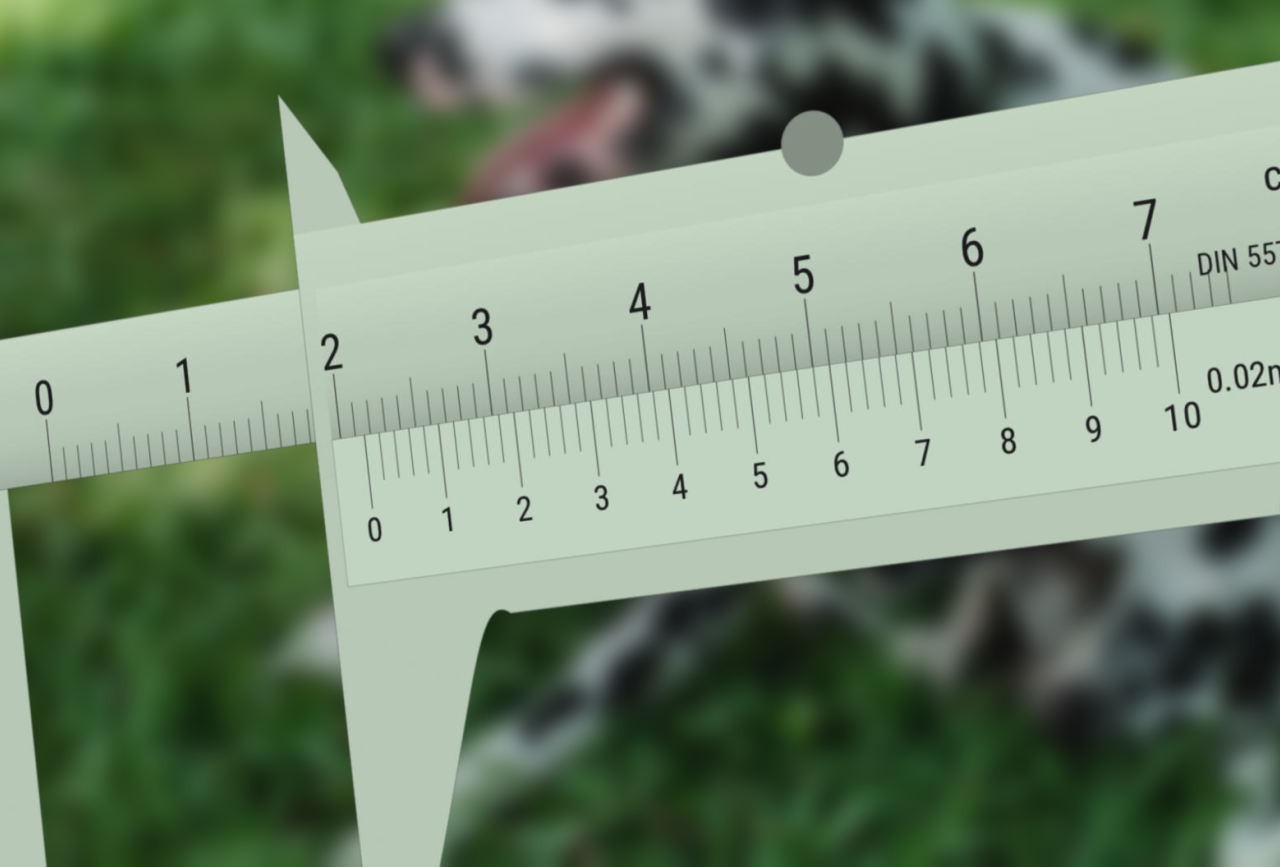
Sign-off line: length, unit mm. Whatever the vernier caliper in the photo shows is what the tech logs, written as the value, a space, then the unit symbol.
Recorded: 21.6 mm
